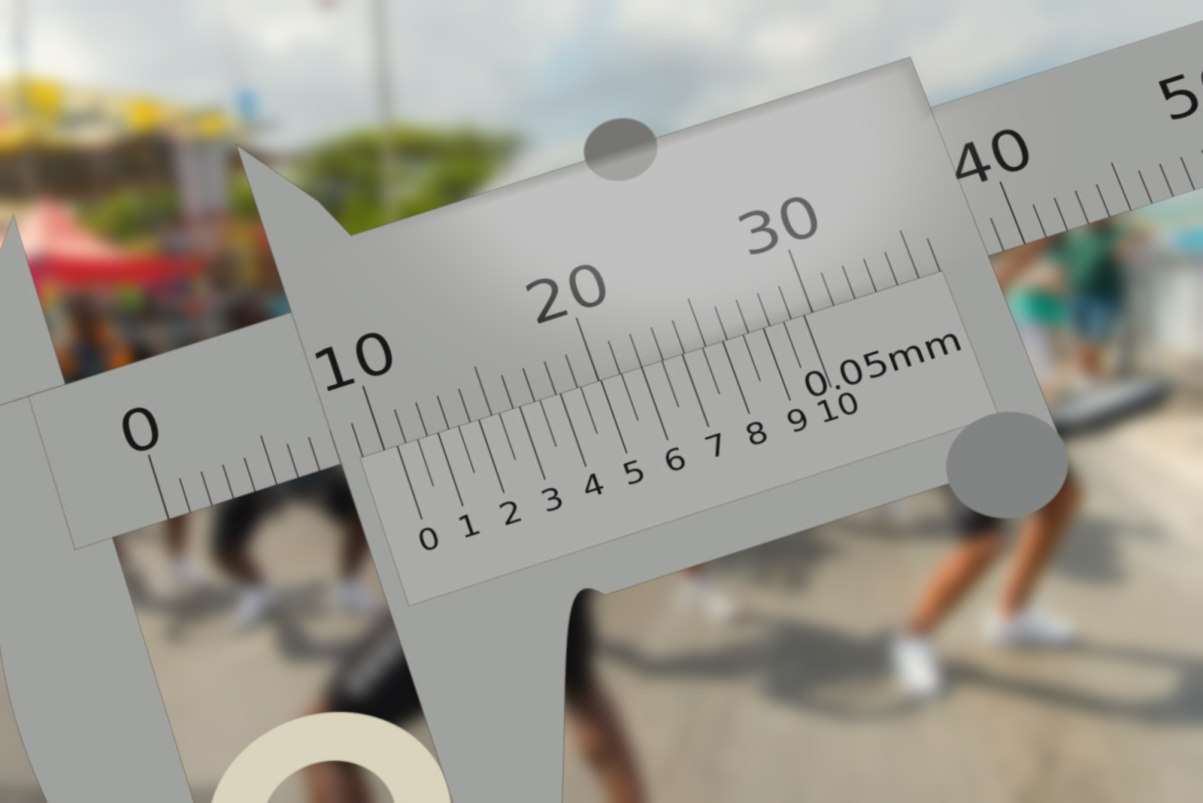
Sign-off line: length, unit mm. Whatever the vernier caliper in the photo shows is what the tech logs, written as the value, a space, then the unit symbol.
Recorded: 10.6 mm
